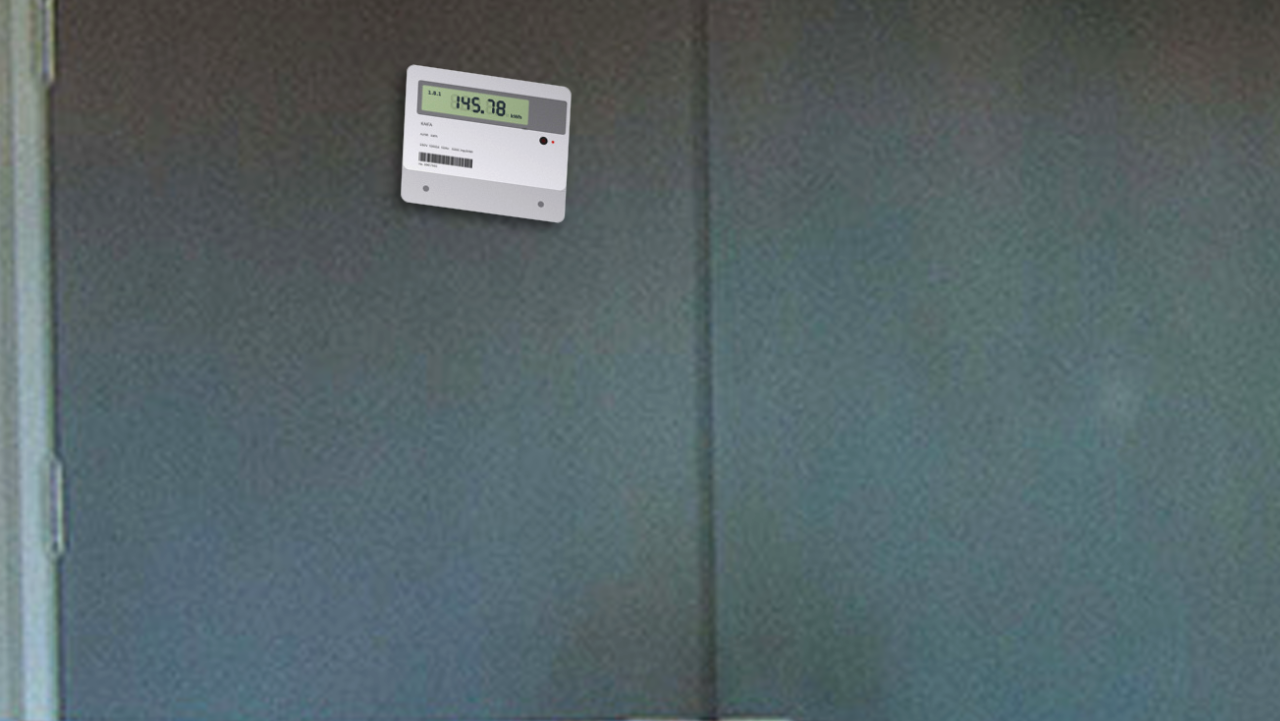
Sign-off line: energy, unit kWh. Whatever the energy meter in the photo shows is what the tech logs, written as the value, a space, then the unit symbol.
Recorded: 145.78 kWh
